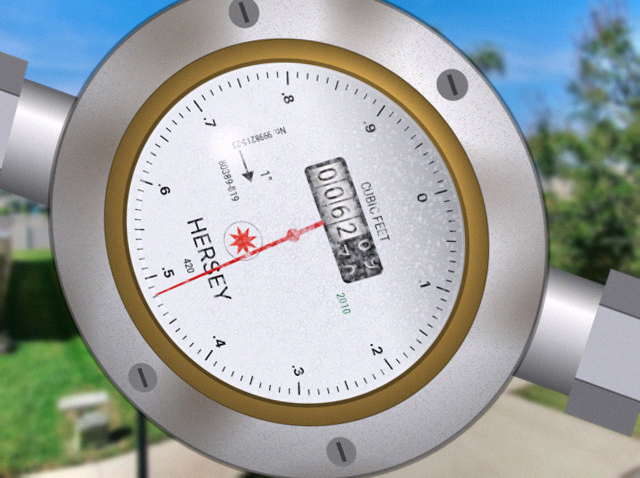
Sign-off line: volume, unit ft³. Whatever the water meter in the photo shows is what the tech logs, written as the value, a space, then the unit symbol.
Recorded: 6269.48 ft³
